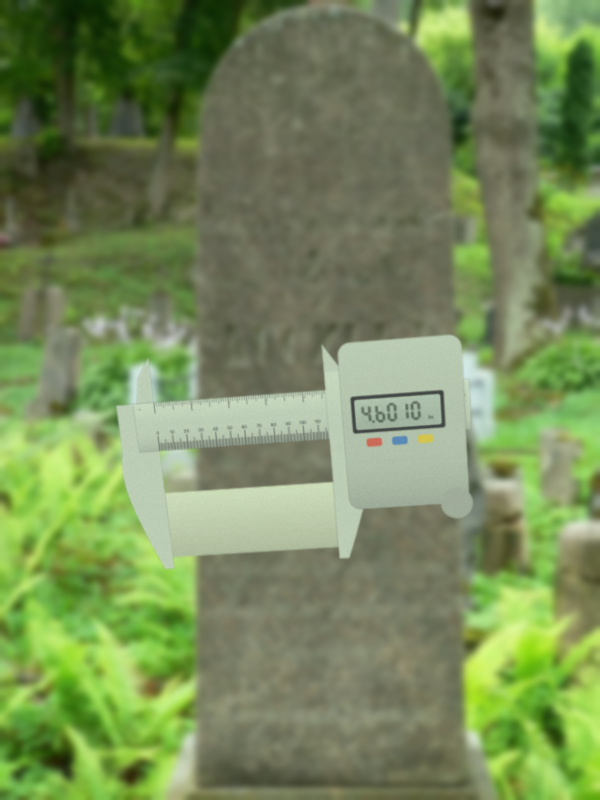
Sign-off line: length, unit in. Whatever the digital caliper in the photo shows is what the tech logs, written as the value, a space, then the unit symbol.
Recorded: 4.6010 in
